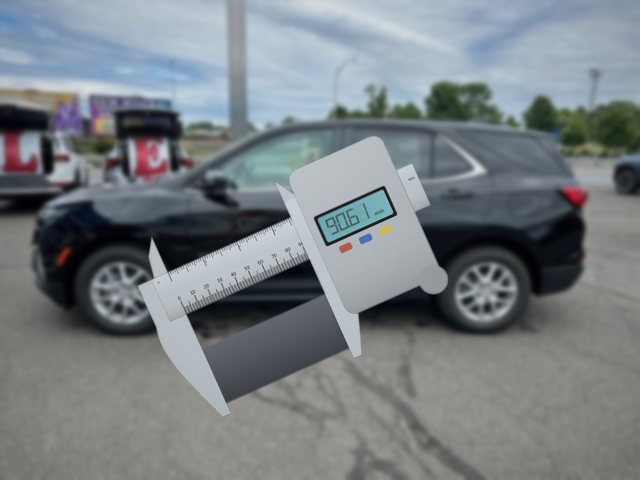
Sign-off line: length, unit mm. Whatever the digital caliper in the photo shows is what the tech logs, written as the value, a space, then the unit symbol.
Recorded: 90.61 mm
